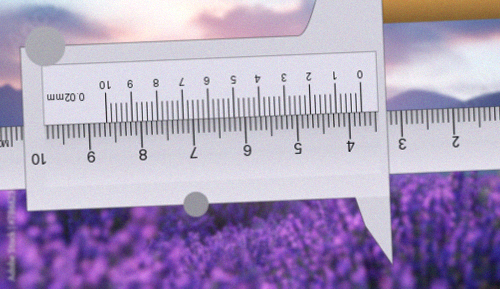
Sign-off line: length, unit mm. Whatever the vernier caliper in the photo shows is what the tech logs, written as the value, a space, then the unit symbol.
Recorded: 37.6 mm
